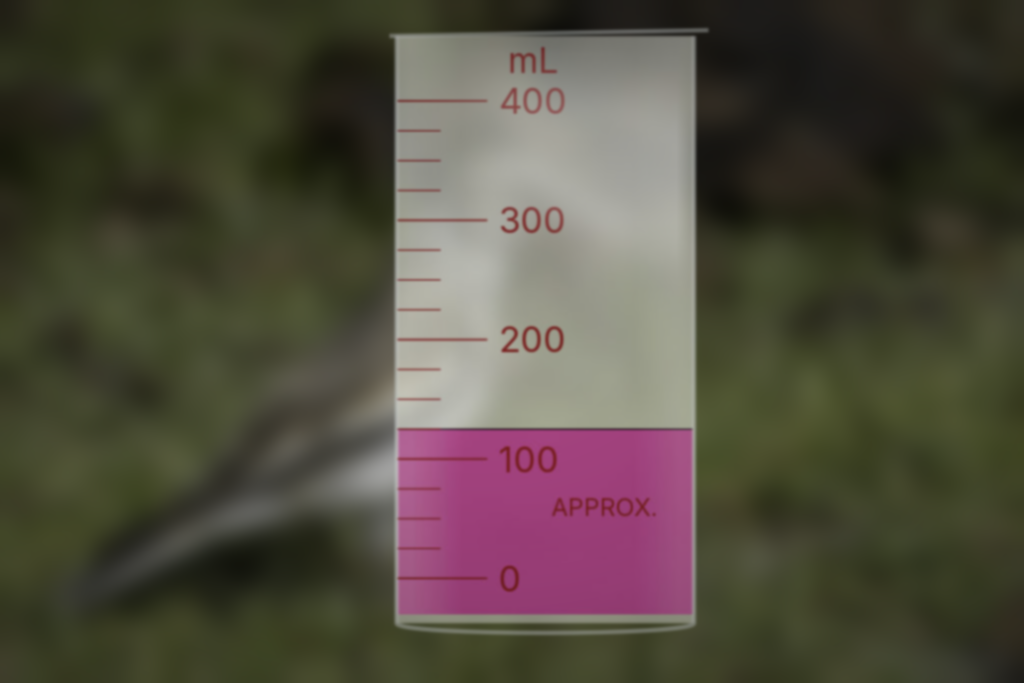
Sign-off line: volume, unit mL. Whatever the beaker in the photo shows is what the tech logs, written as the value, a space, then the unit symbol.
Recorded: 125 mL
